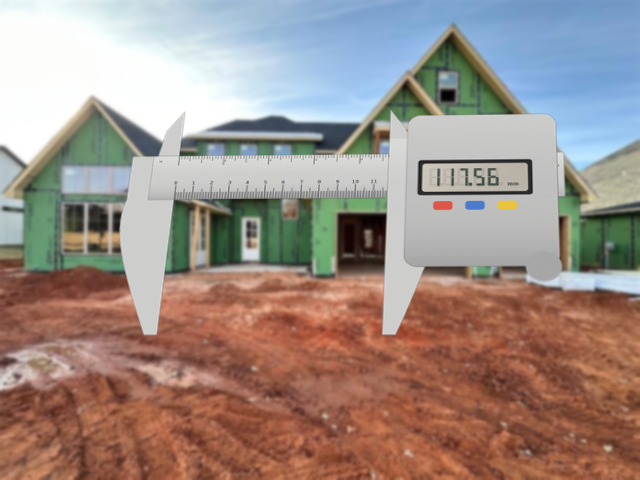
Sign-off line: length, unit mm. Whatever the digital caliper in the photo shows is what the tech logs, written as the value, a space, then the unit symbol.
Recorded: 117.56 mm
